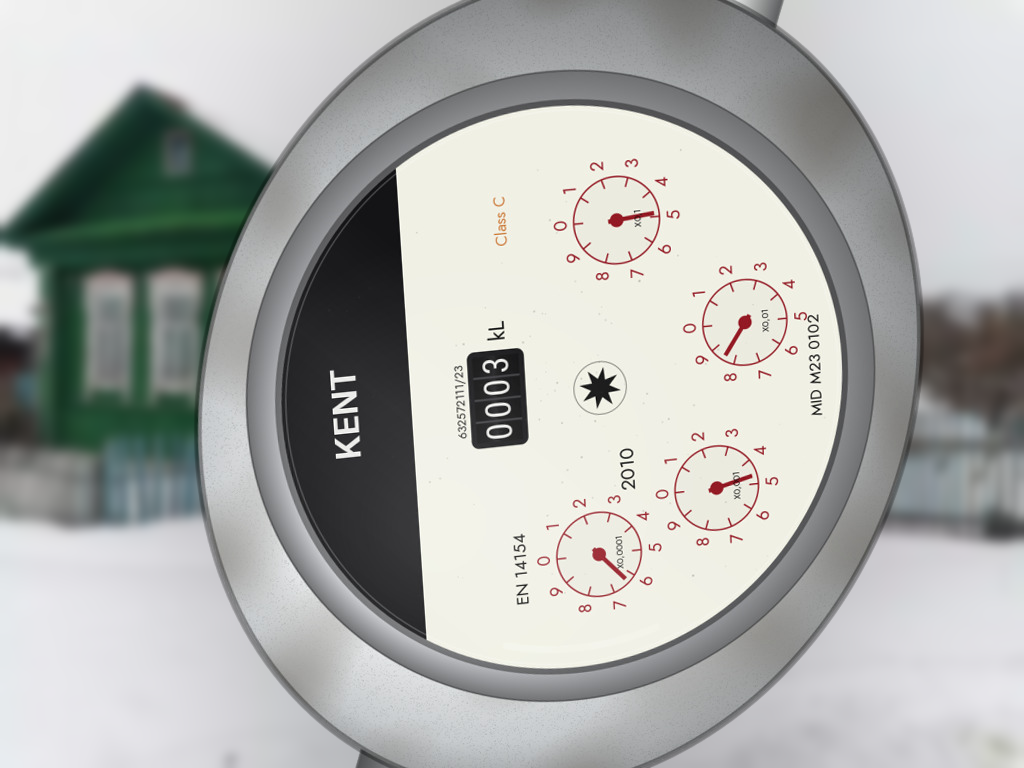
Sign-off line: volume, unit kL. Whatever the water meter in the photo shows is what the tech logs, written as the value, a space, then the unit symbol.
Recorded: 3.4846 kL
